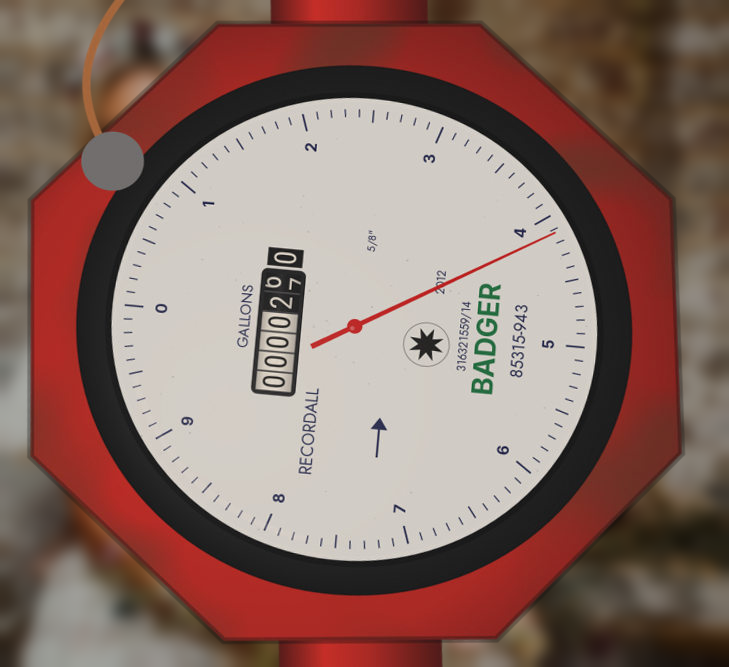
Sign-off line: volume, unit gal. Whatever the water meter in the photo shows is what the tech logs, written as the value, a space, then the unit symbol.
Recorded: 264.1 gal
